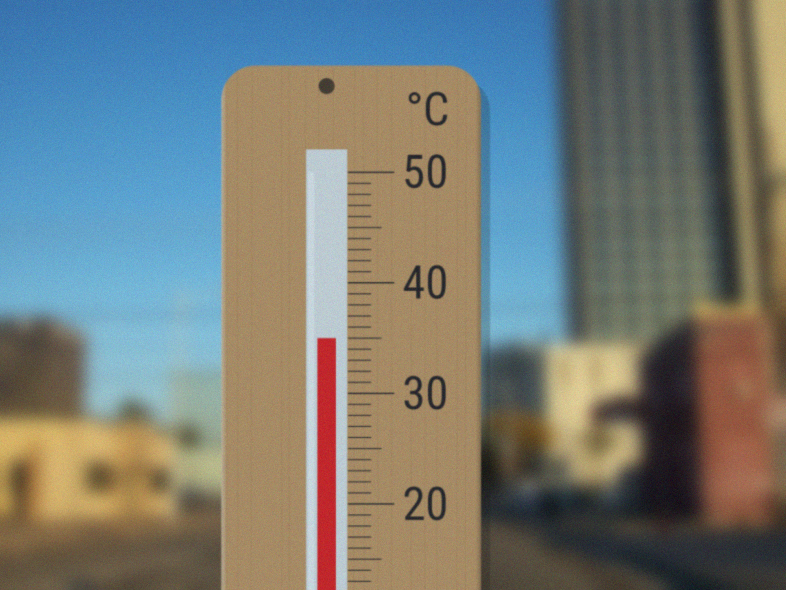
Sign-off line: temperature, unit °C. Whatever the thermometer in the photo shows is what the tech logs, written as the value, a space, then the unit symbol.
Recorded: 35 °C
